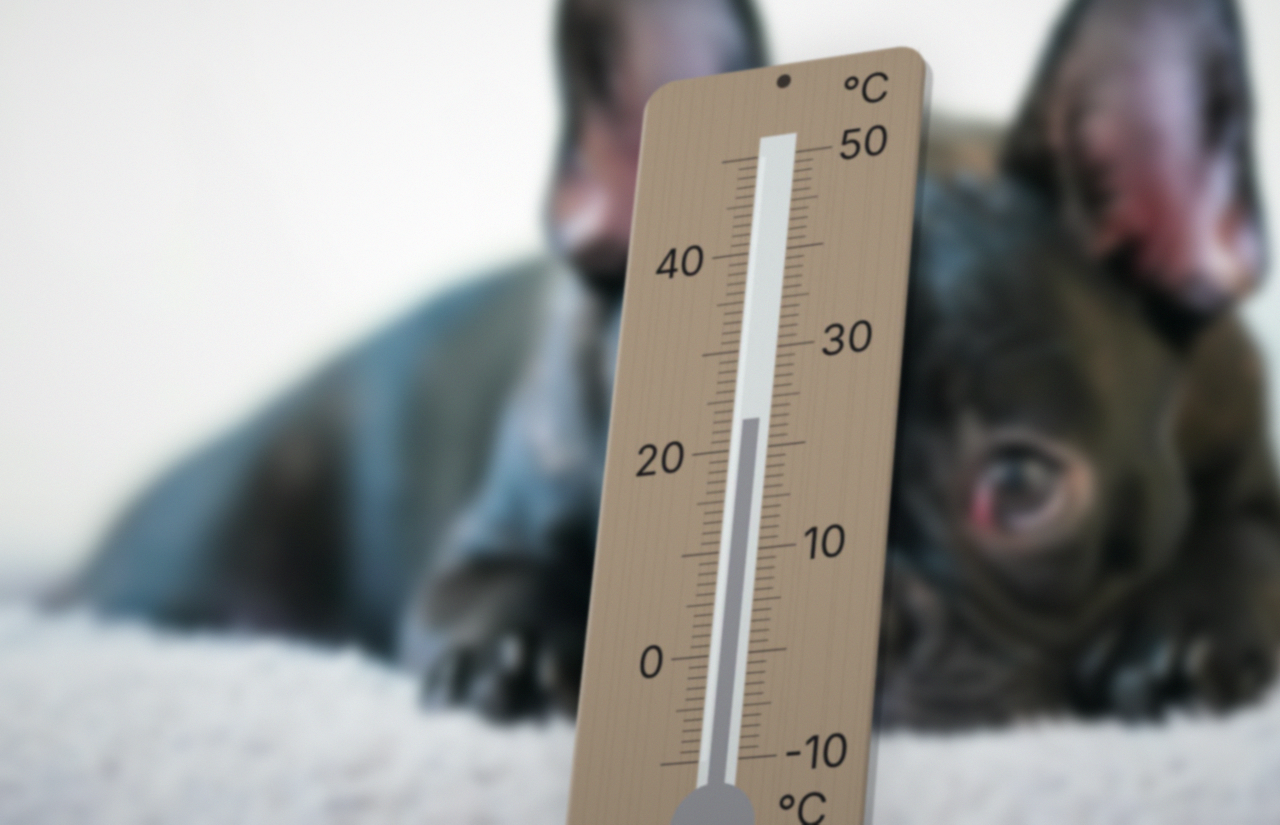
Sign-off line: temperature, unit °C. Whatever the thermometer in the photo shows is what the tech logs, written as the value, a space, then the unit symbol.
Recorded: 23 °C
